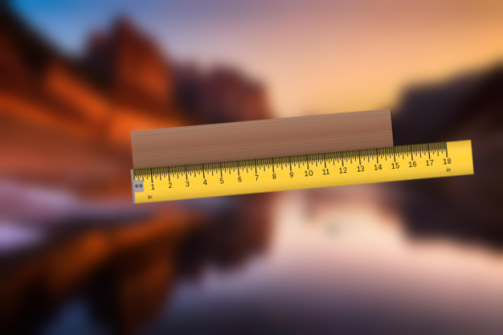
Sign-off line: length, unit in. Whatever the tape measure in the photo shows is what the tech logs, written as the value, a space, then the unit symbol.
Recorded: 15 in
